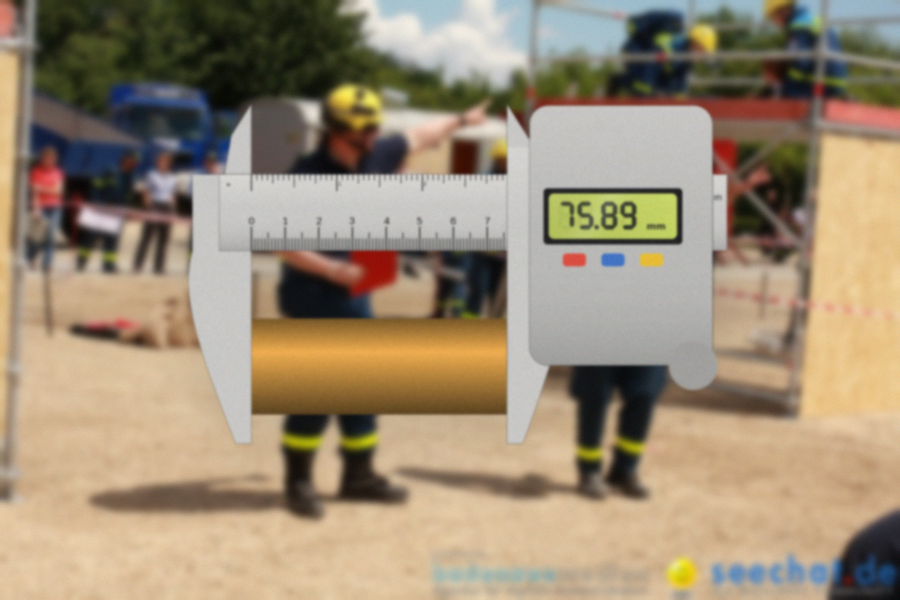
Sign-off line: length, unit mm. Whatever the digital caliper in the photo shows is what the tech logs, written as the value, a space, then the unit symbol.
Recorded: 75.89 mm
